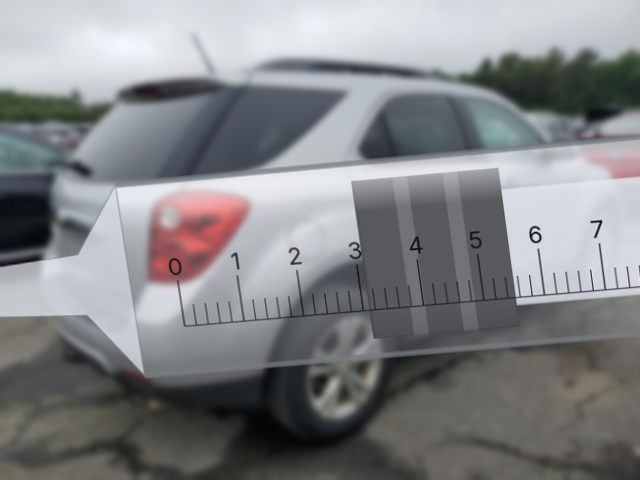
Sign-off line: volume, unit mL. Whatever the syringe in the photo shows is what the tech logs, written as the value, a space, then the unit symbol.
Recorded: 3.1 mL
